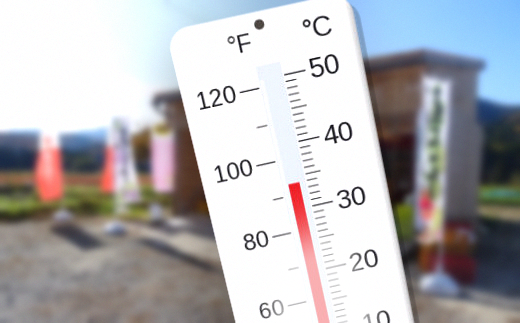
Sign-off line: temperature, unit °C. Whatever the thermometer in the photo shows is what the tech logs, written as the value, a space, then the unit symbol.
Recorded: 34 °C
